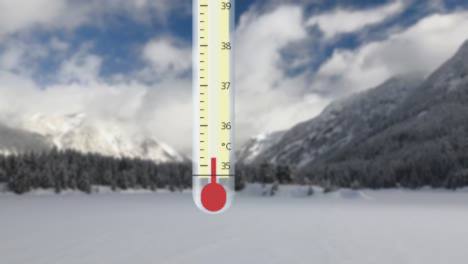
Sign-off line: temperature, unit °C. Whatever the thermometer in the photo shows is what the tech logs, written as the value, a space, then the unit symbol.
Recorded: 35.2 °C
